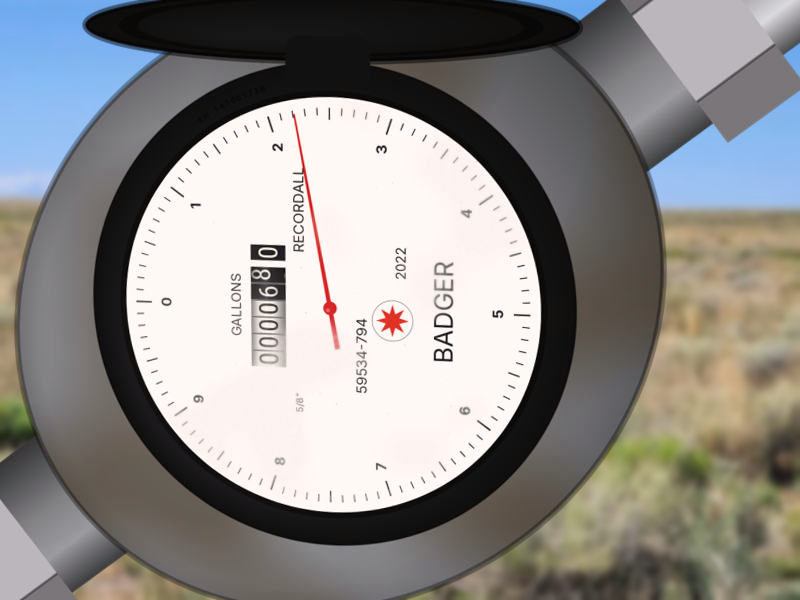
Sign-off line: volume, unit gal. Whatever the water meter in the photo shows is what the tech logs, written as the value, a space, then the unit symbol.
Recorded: 682.2 gal
